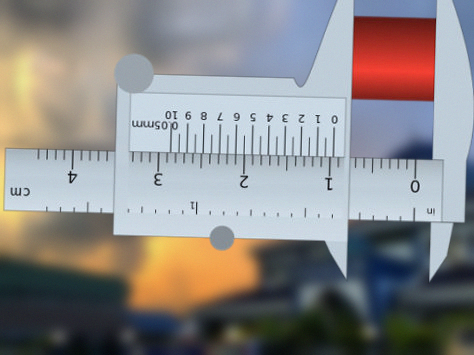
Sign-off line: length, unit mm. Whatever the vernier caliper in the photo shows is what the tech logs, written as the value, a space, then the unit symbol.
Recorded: 9.6 mm
